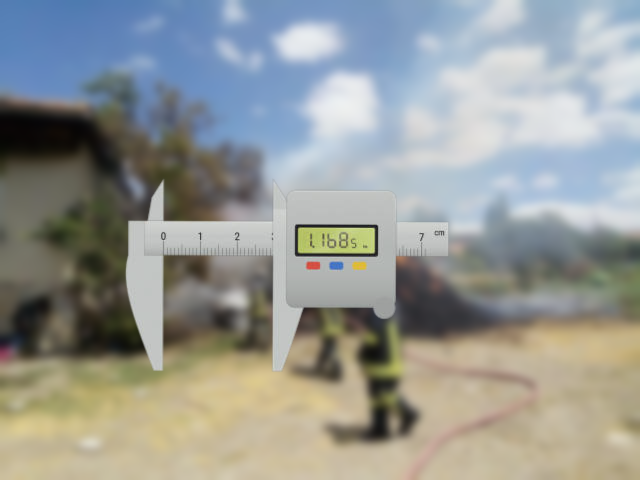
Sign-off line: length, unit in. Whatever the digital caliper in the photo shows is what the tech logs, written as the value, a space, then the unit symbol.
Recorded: 1.1685 in
